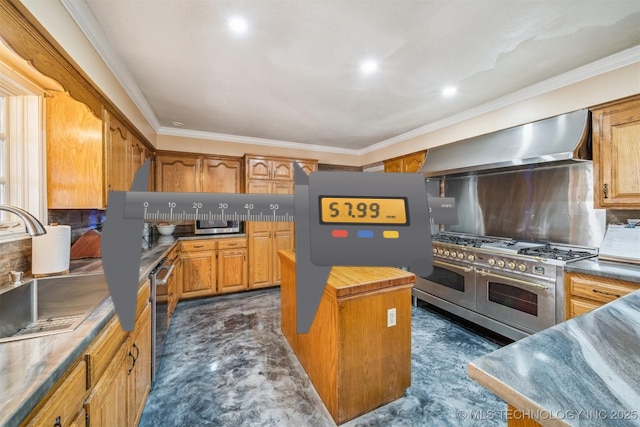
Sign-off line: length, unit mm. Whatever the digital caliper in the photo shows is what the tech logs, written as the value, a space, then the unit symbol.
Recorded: 57.99 mm
